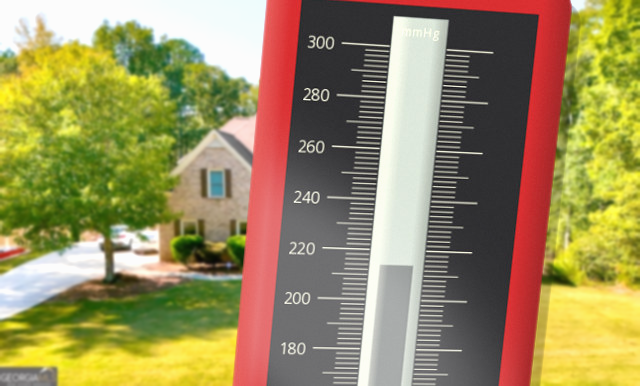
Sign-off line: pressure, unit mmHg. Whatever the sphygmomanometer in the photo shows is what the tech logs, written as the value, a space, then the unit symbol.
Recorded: 214 mmHg
